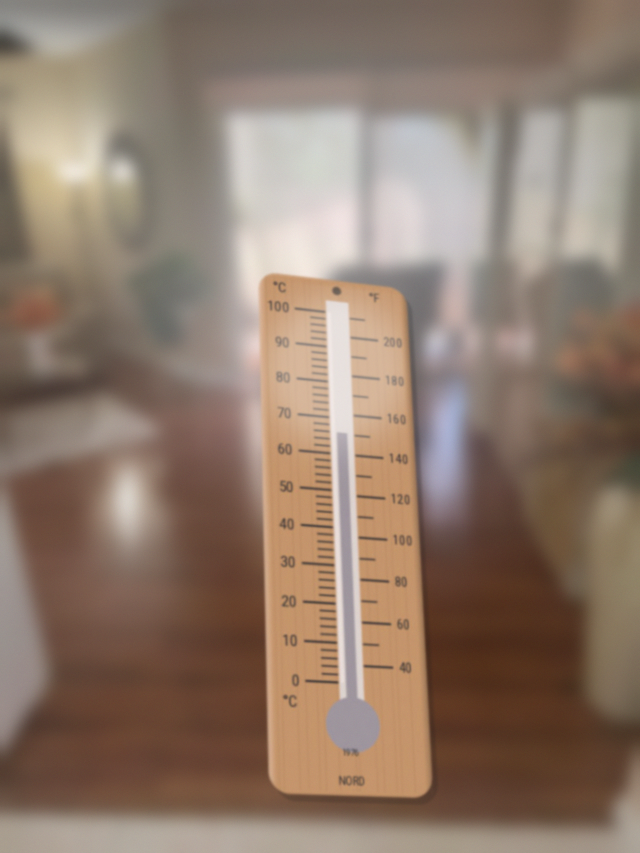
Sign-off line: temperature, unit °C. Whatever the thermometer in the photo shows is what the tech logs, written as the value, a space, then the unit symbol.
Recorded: 66 °C
